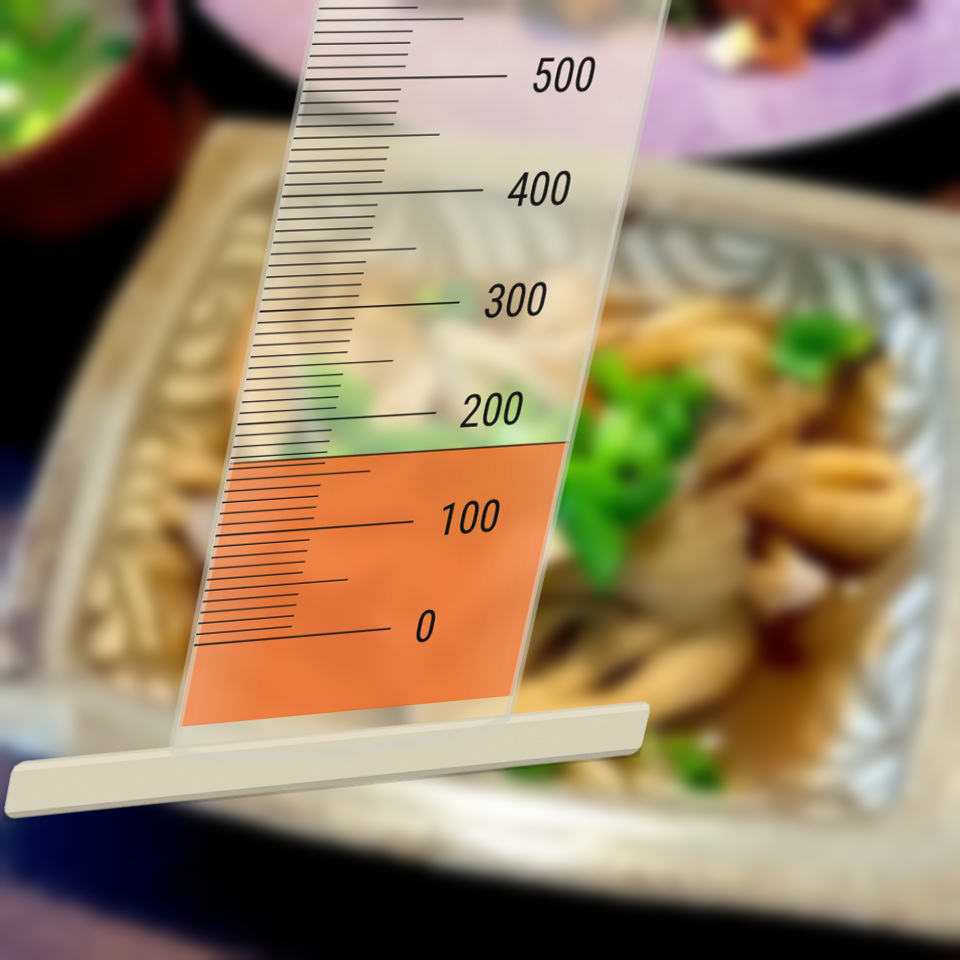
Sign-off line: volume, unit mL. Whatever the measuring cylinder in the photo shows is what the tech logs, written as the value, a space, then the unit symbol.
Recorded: 165 mL
